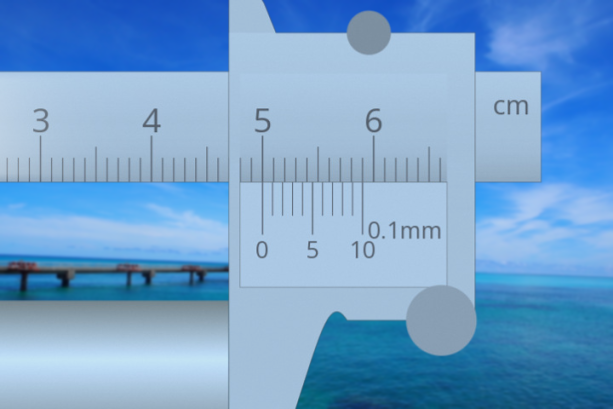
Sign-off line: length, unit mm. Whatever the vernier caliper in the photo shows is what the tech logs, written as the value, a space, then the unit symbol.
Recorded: 50.0 mm
